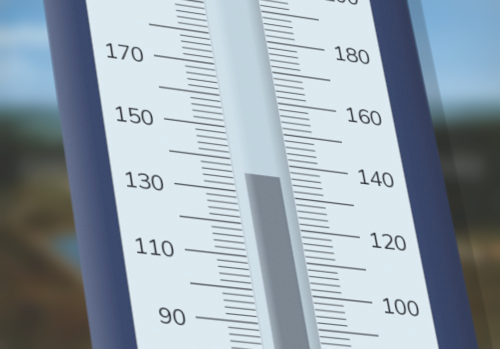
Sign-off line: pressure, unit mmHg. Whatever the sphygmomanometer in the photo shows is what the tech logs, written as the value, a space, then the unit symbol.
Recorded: 136 mmHg
